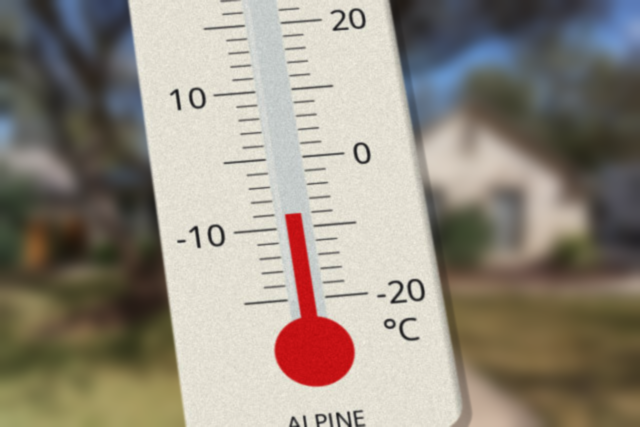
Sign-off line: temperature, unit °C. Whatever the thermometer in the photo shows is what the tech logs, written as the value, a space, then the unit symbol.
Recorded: -8 °C
